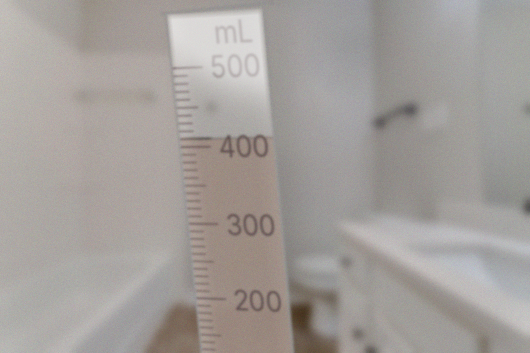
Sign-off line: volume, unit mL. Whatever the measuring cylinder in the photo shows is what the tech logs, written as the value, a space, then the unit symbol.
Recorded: 410 mL
